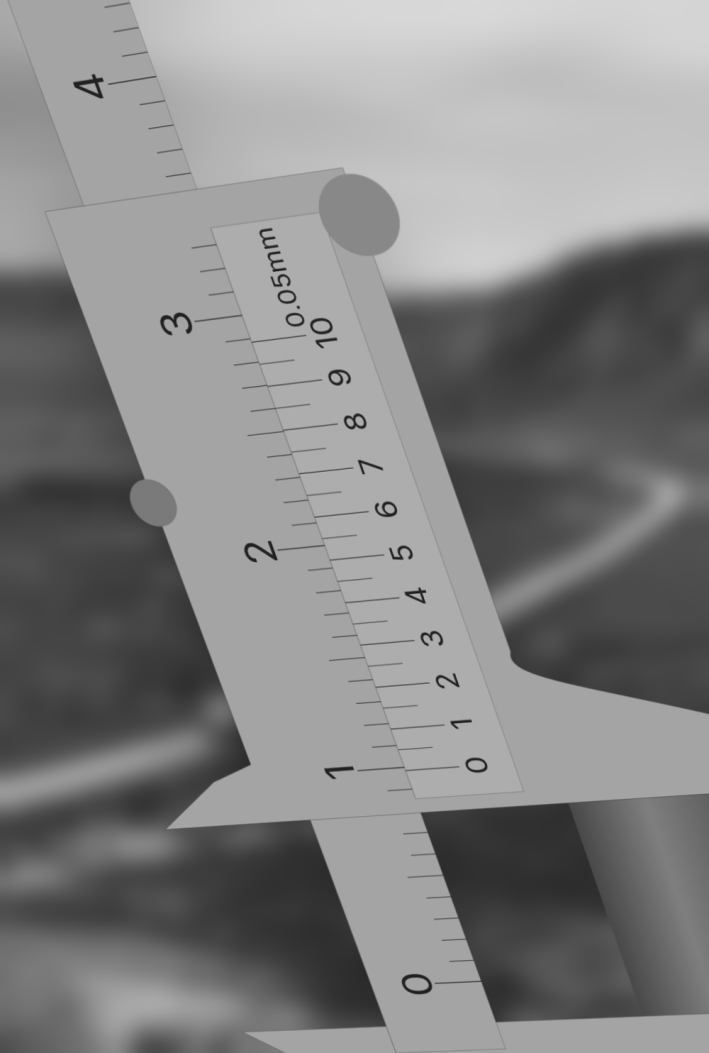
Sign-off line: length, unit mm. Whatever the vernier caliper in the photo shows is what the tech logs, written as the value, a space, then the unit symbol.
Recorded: 9.85 mm
